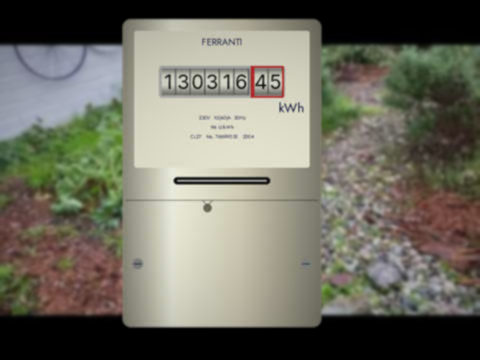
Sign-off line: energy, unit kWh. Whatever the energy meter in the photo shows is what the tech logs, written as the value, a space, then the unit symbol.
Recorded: 130316.45 kWh
